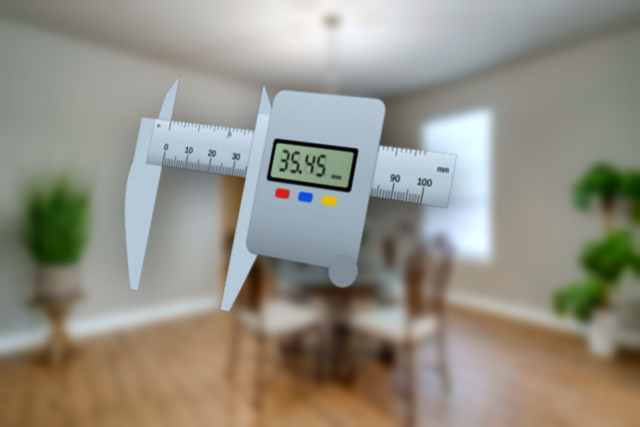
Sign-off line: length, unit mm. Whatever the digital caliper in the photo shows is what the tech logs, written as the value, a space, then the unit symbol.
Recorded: 35.45 mm
